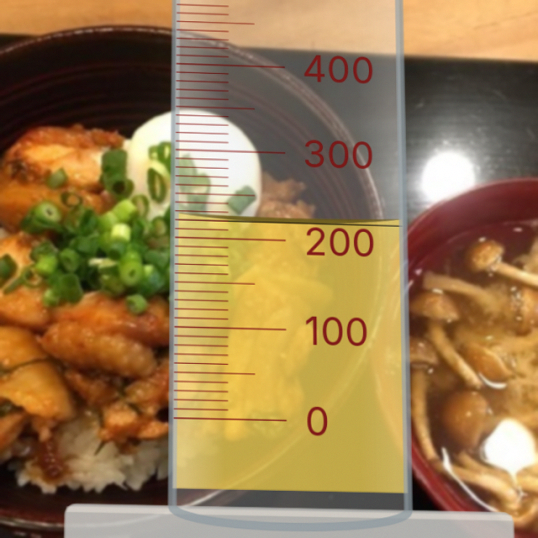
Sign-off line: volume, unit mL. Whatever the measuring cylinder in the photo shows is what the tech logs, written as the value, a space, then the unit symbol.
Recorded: 220 mL
